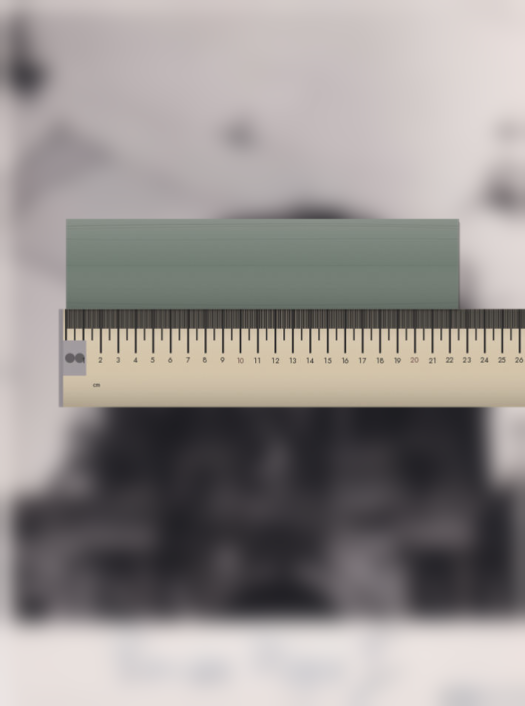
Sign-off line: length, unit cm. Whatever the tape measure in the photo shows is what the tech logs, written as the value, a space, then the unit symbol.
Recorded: 22.5 cm
